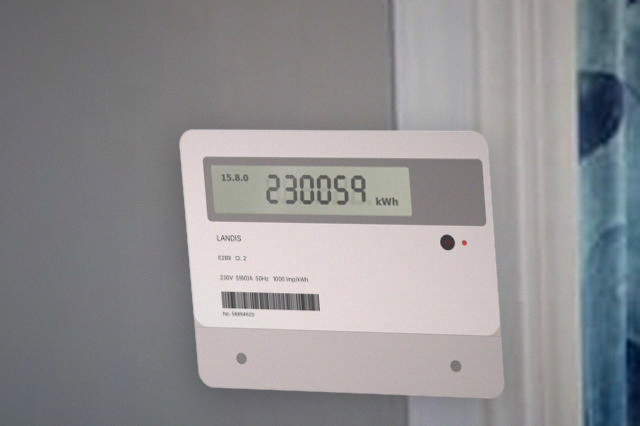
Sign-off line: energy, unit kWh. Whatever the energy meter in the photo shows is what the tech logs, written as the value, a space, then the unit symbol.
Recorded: 230059 kWh
